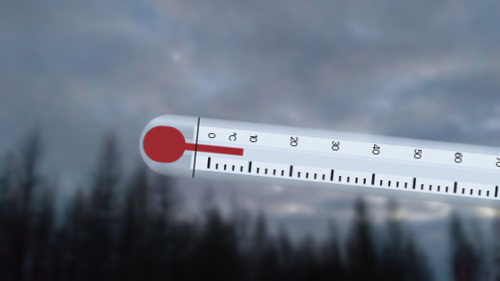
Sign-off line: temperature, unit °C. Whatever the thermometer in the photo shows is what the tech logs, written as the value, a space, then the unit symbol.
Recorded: 8 °C
